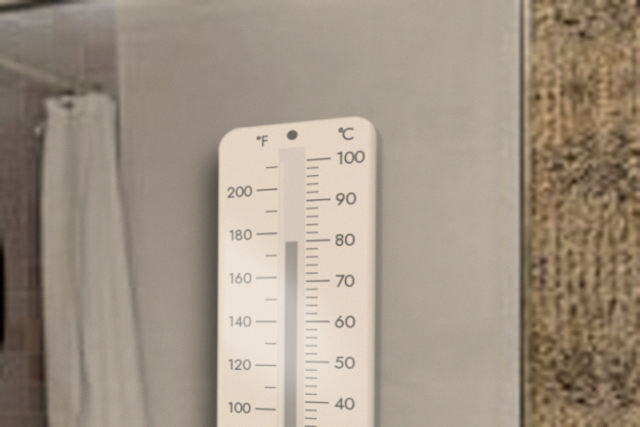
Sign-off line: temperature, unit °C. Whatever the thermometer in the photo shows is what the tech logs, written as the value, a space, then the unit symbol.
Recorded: 80 °C
